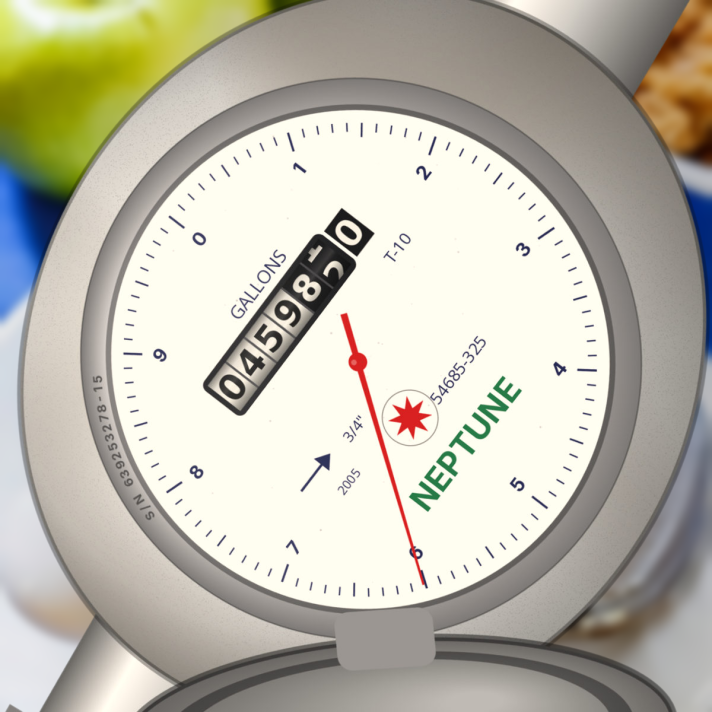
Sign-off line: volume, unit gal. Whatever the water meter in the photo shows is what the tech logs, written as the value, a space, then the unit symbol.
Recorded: 459816.0 gal
